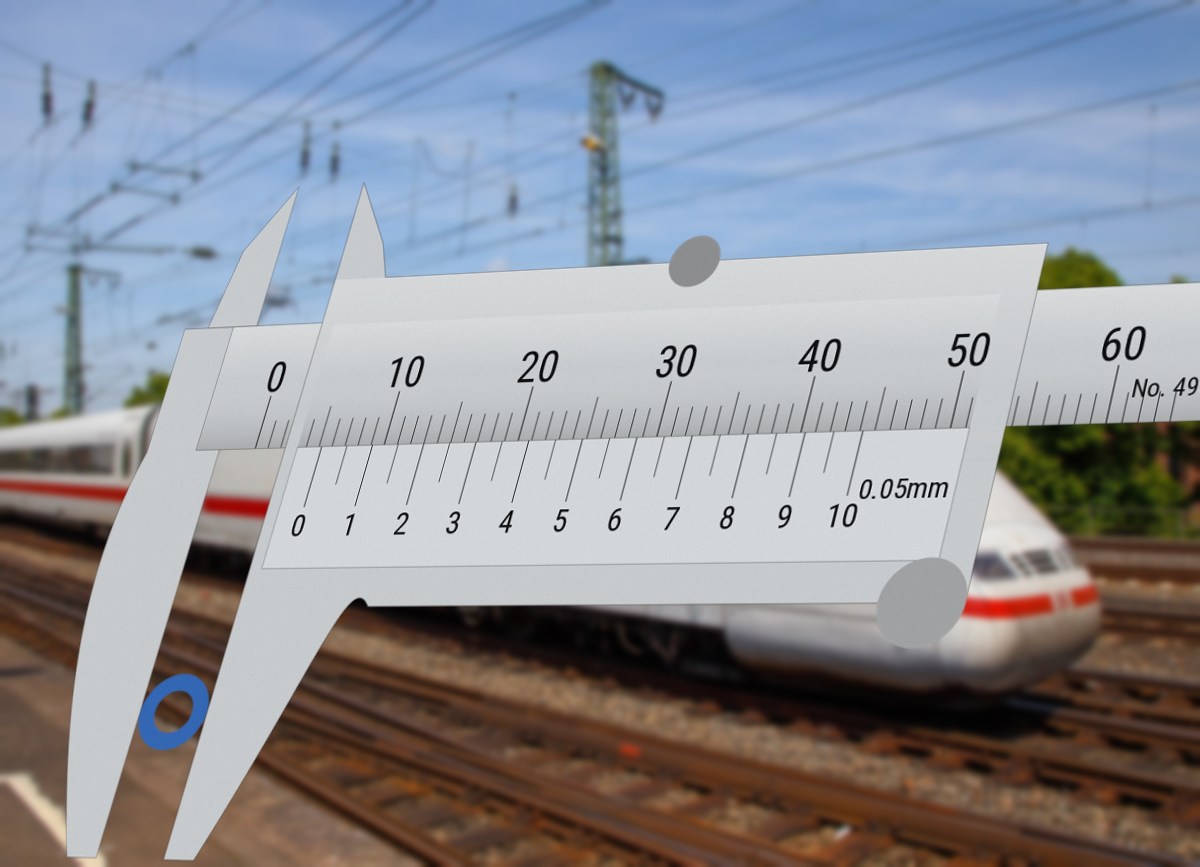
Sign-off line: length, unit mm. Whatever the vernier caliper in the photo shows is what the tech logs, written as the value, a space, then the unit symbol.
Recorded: 5.2 mm
